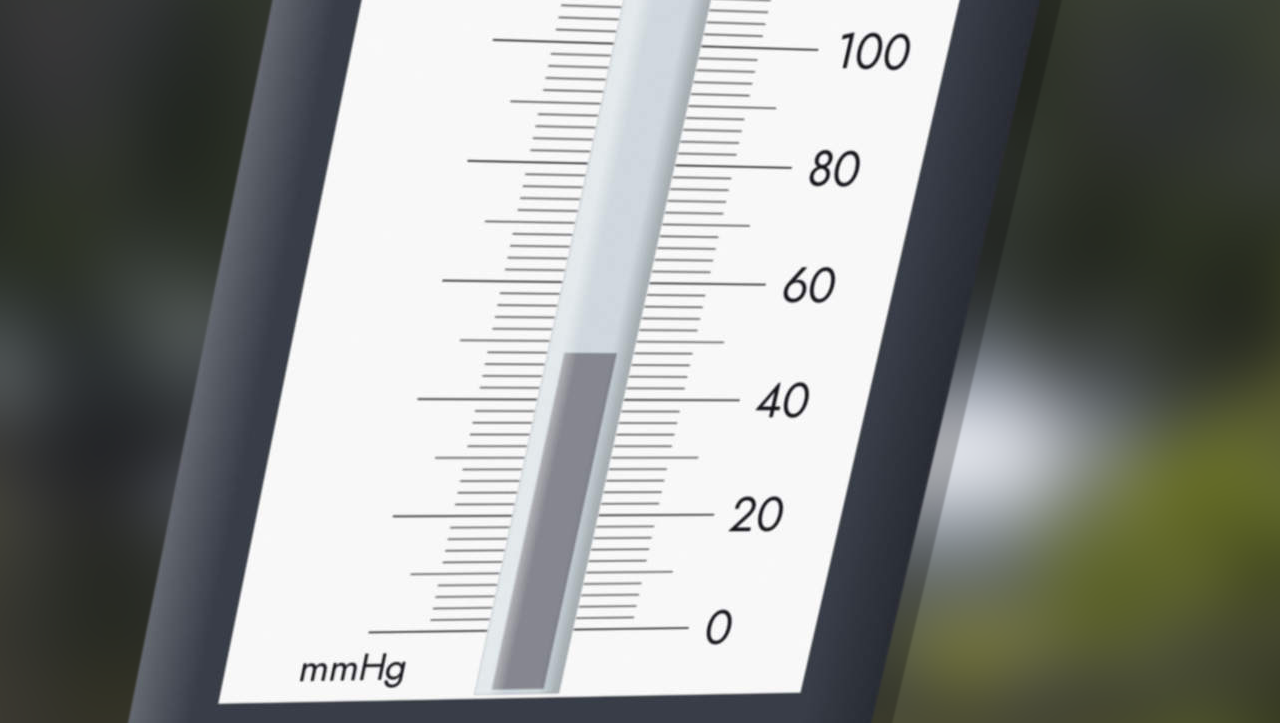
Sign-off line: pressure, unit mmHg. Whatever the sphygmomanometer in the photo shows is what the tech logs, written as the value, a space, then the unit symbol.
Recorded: 48 mmHg
